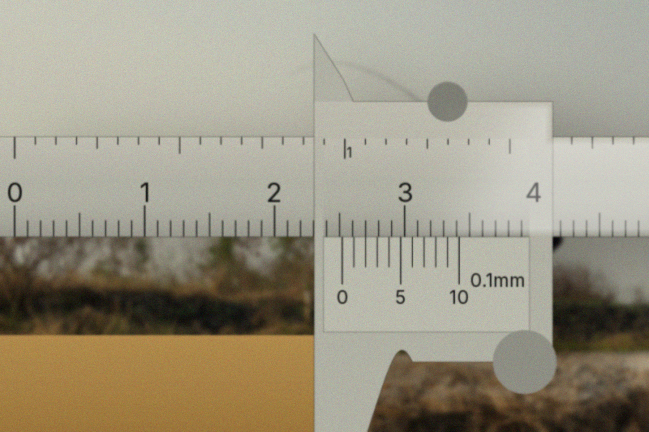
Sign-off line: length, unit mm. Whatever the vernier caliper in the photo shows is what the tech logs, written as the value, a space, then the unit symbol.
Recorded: 25.2 mm
